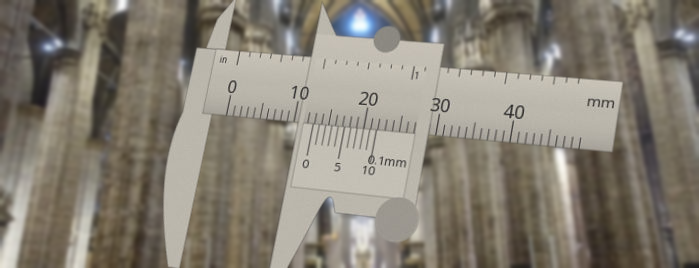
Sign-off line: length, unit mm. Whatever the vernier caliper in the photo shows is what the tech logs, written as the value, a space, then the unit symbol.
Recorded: 12.8 mm
